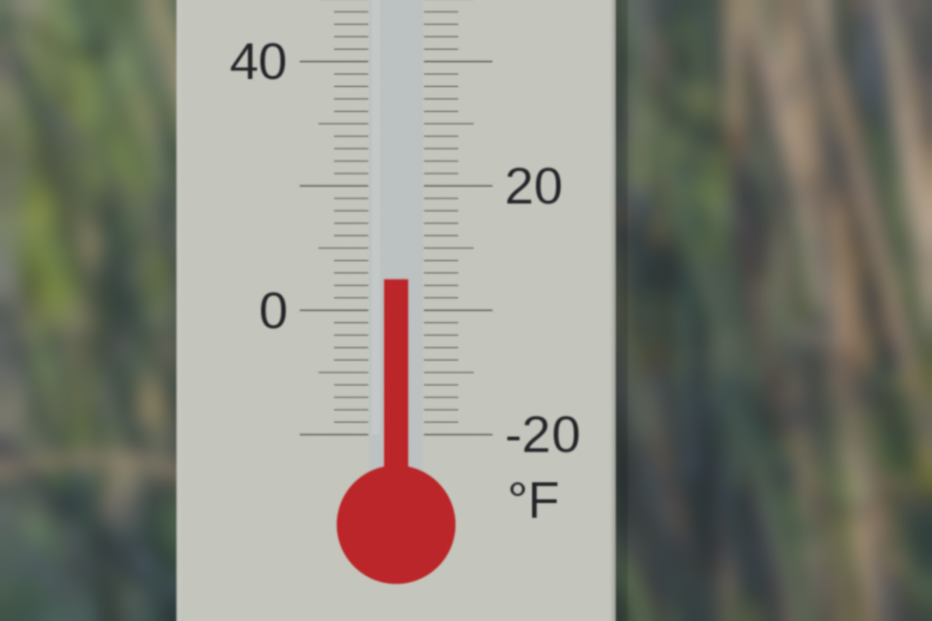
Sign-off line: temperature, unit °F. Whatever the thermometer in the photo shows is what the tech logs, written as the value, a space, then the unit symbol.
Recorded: 5 °F
